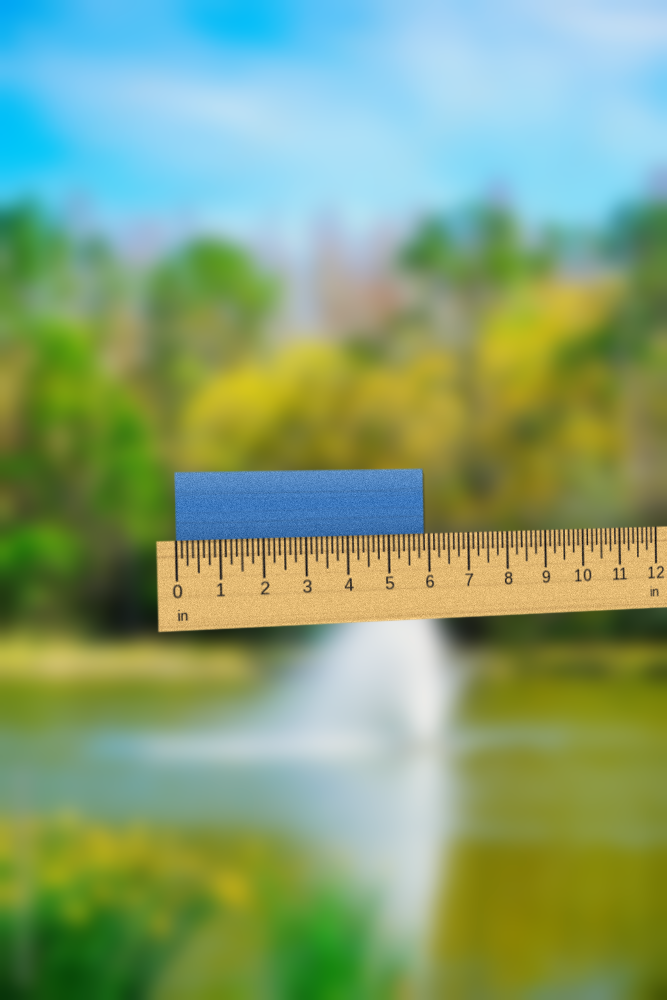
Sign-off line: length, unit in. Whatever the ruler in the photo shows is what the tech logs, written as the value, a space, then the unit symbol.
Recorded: 5.875 in
